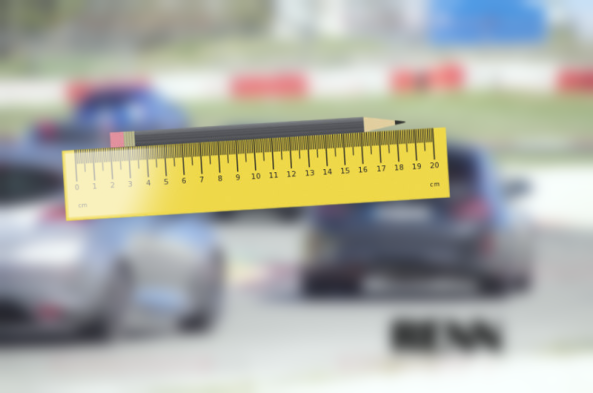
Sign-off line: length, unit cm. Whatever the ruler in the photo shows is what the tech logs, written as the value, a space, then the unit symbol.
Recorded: 16.5 cm
